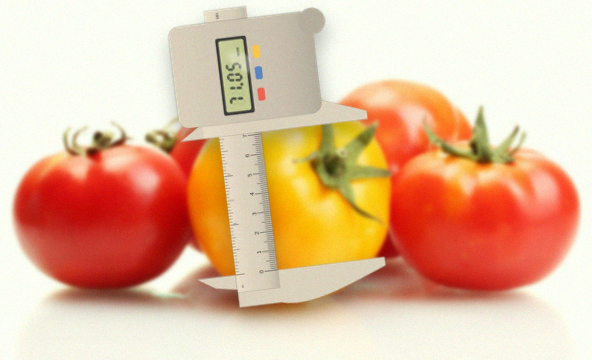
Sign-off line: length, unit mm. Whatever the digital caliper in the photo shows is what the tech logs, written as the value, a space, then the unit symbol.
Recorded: 71.05 mm
